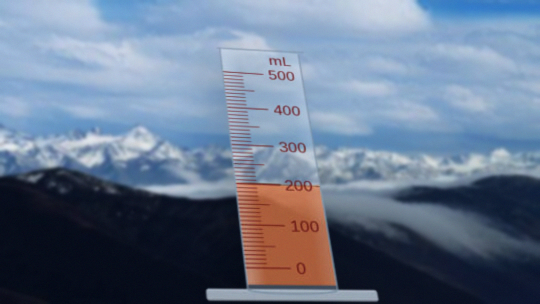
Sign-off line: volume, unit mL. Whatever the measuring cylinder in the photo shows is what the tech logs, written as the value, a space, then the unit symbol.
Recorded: 200 mL
